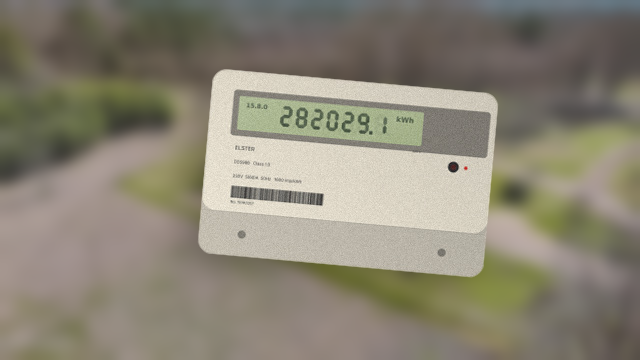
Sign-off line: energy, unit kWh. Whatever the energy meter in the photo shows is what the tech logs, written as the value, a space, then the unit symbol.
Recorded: 282029.1 kWh
